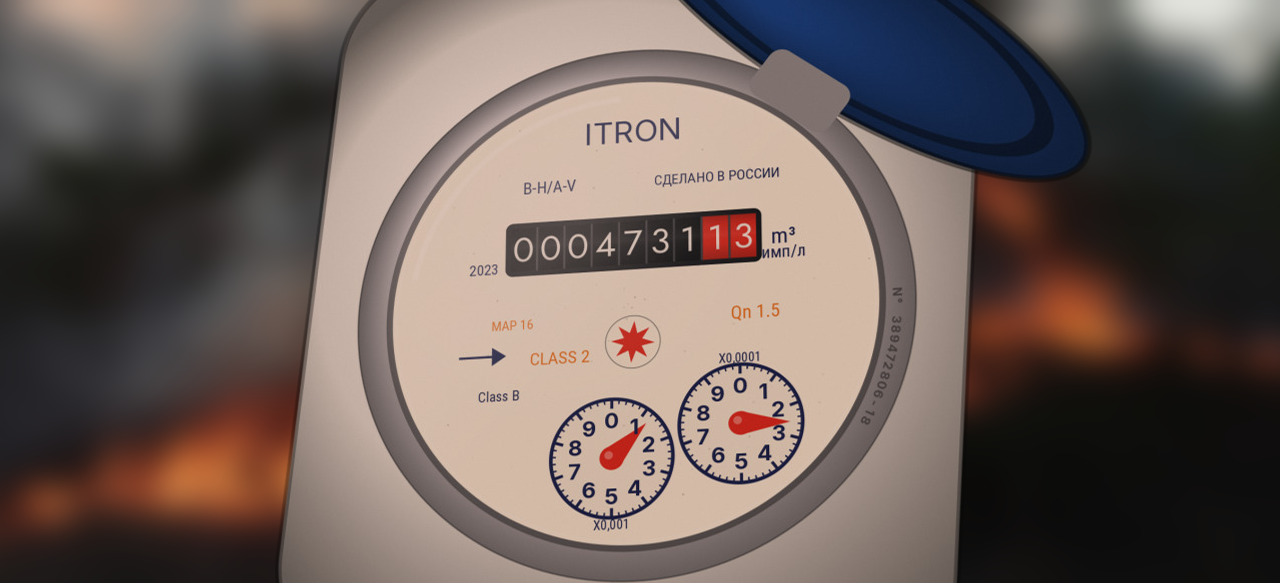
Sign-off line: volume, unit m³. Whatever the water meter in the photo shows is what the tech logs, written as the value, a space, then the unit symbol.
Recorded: 4731.1312 m³
